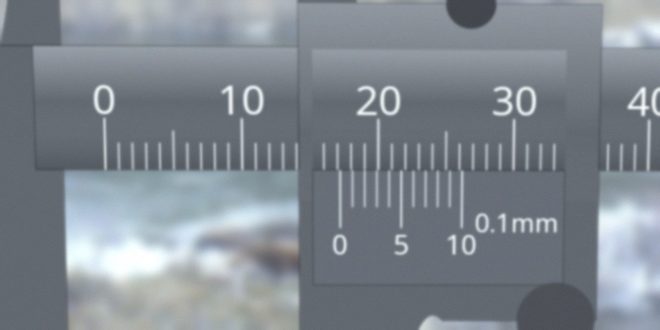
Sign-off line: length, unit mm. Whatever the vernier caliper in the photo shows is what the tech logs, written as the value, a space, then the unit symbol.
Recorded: 17.2 mm
